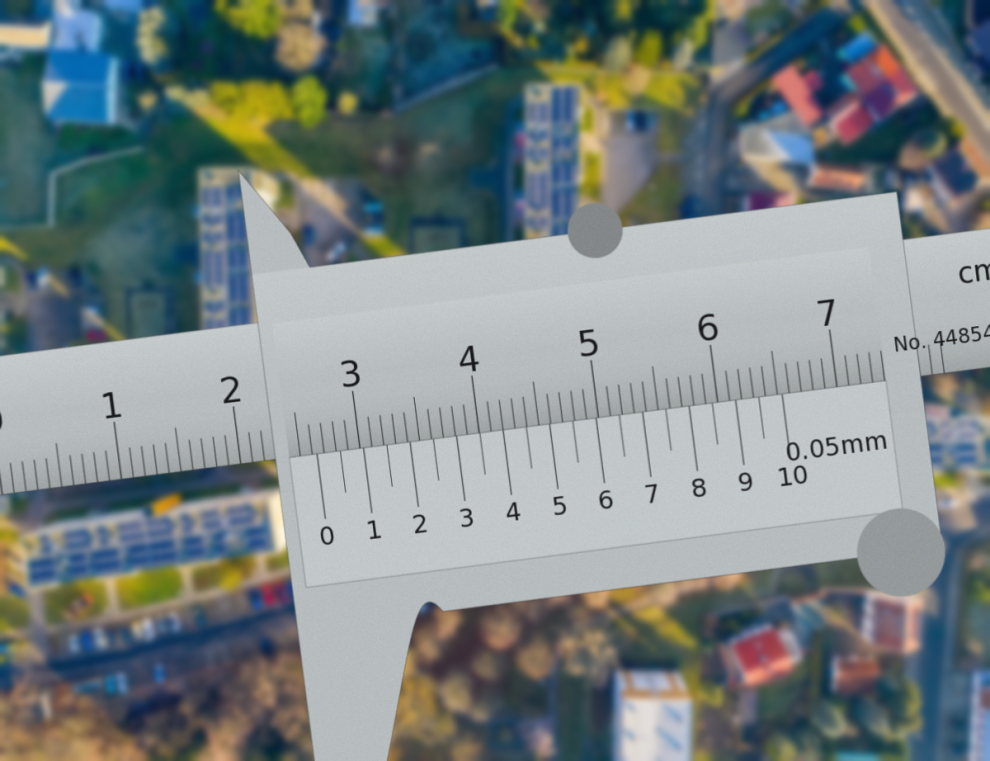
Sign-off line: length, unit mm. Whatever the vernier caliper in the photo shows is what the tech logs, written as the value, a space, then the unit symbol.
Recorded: 26.4 mm
